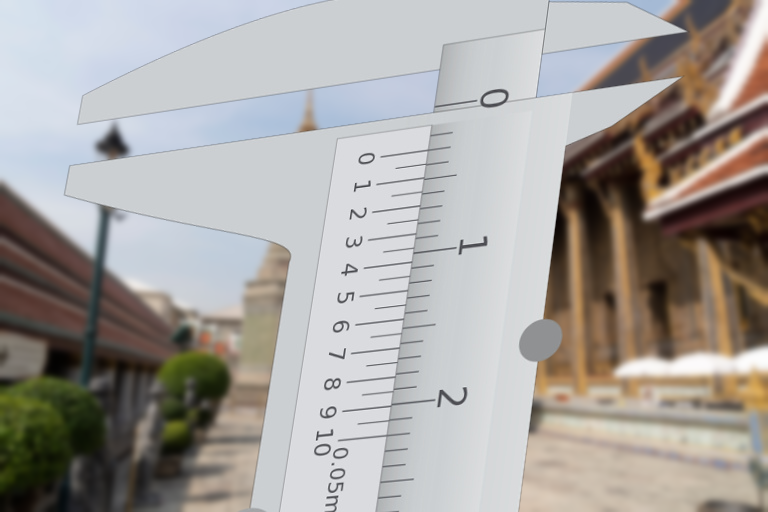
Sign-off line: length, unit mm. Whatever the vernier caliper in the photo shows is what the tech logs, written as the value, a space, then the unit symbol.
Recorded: 3.0 mm
